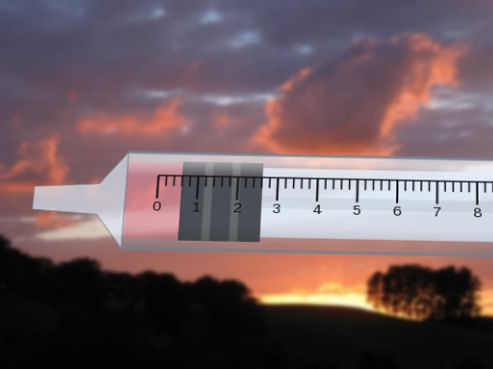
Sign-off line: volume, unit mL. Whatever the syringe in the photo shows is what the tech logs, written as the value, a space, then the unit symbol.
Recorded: 0.6 mL
